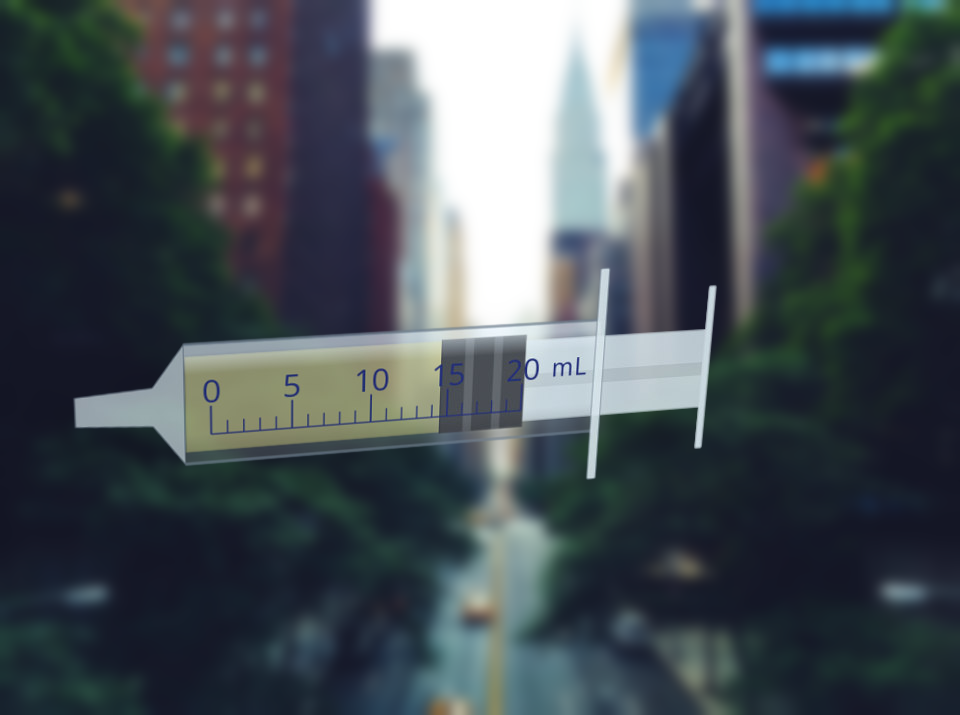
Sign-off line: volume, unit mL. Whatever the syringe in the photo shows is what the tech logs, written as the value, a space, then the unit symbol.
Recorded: 14.5 mL
